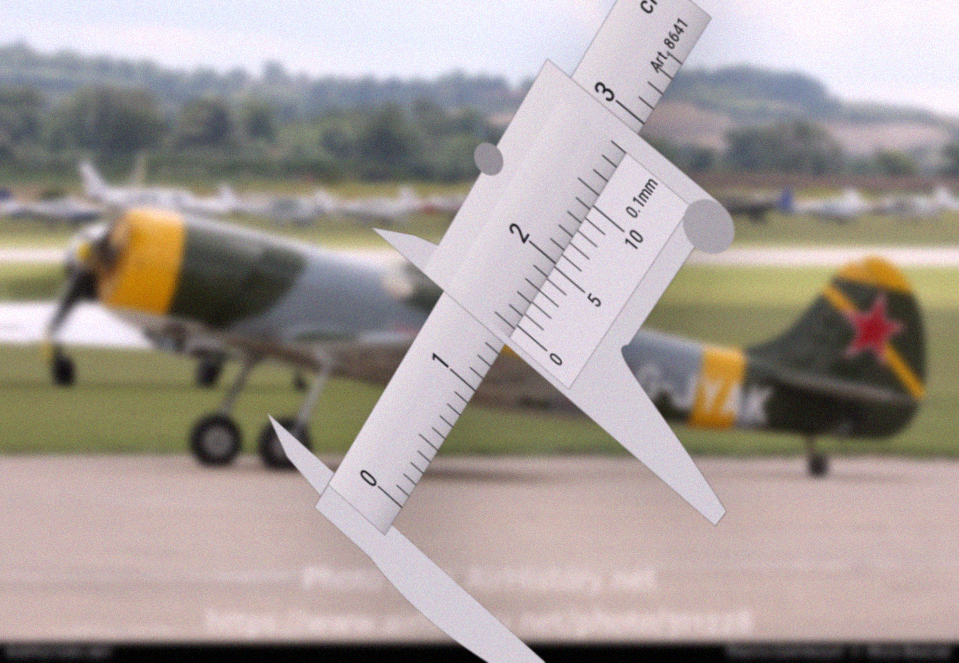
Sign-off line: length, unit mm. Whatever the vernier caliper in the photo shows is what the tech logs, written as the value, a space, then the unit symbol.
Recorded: 15.3 mm
